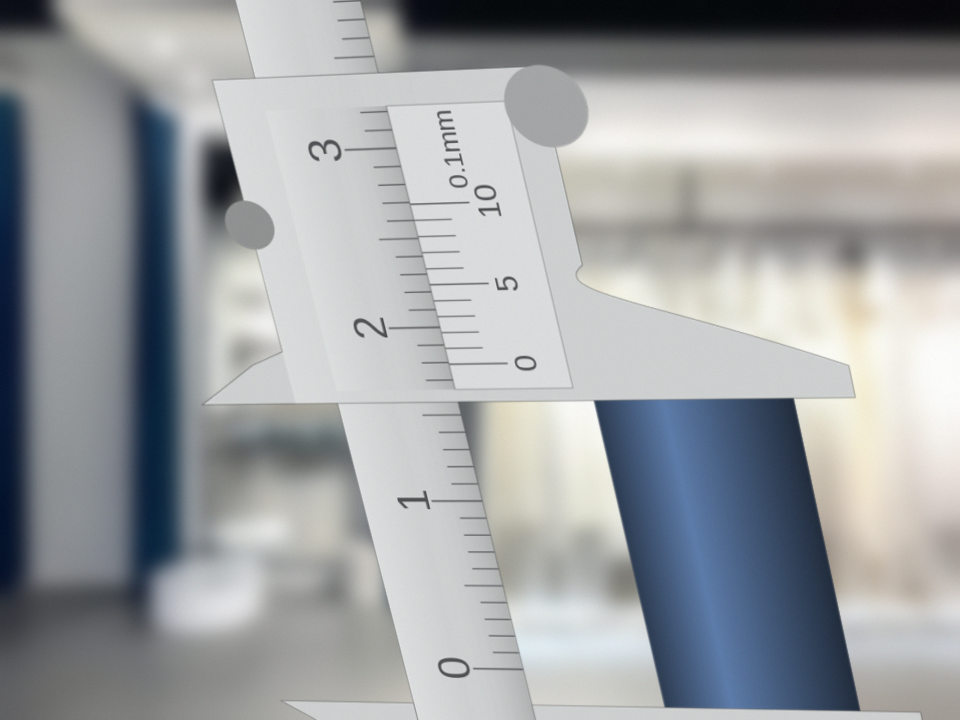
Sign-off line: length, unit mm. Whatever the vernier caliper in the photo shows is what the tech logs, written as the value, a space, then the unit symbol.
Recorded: 17.9 mm
